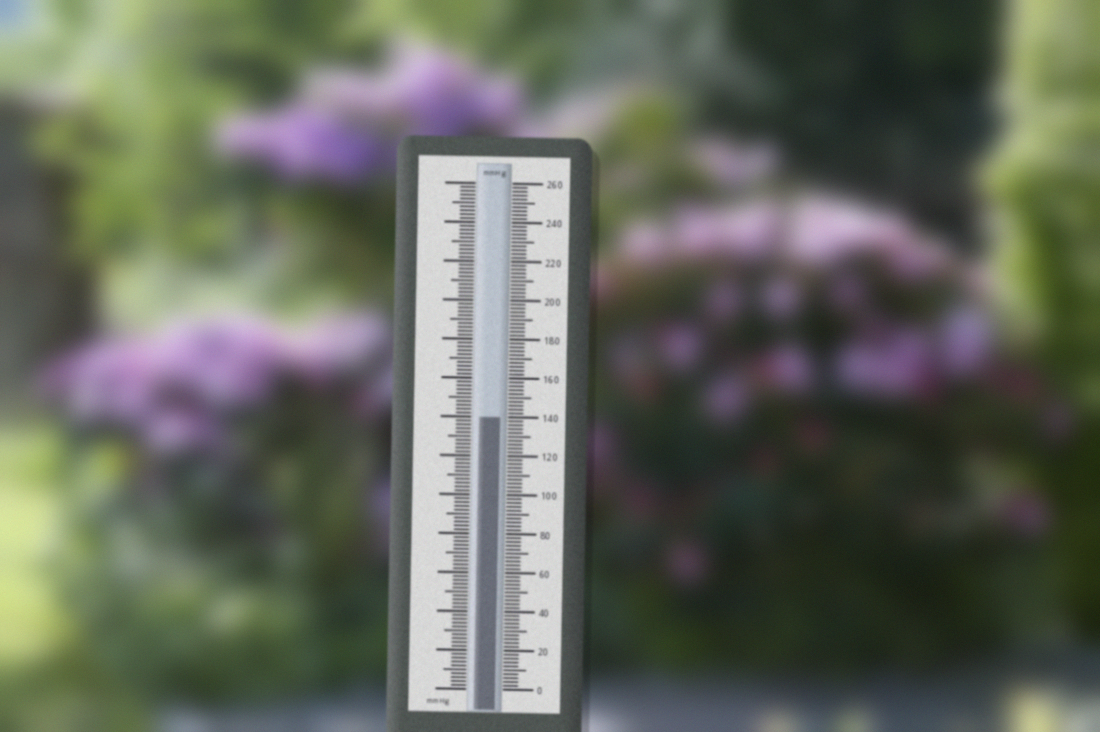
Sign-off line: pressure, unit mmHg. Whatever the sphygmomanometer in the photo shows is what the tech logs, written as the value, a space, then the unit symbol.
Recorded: 140 mmHg
